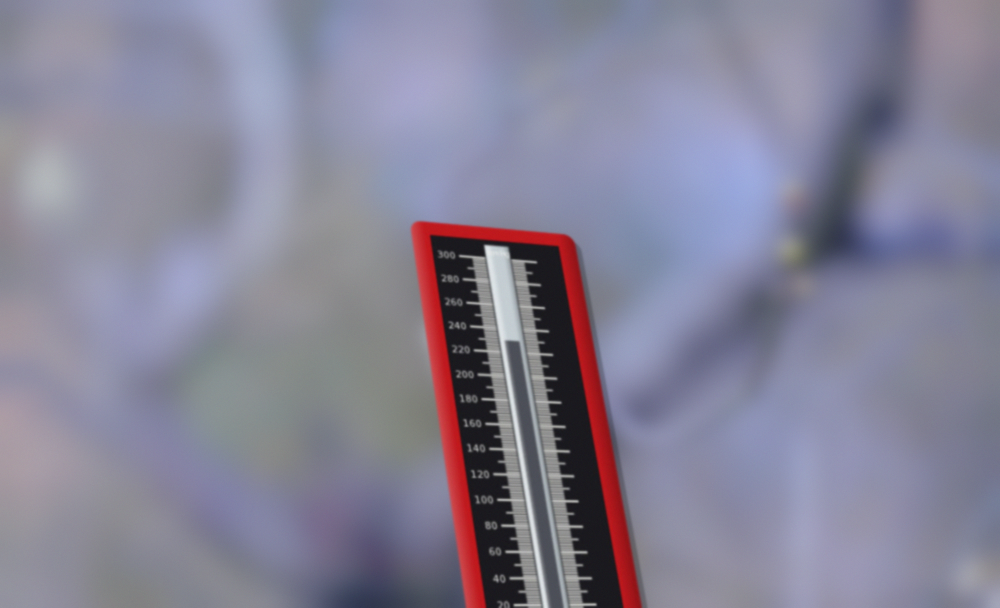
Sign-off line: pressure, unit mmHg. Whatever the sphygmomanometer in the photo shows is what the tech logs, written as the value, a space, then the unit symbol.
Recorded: 230 mmHg
